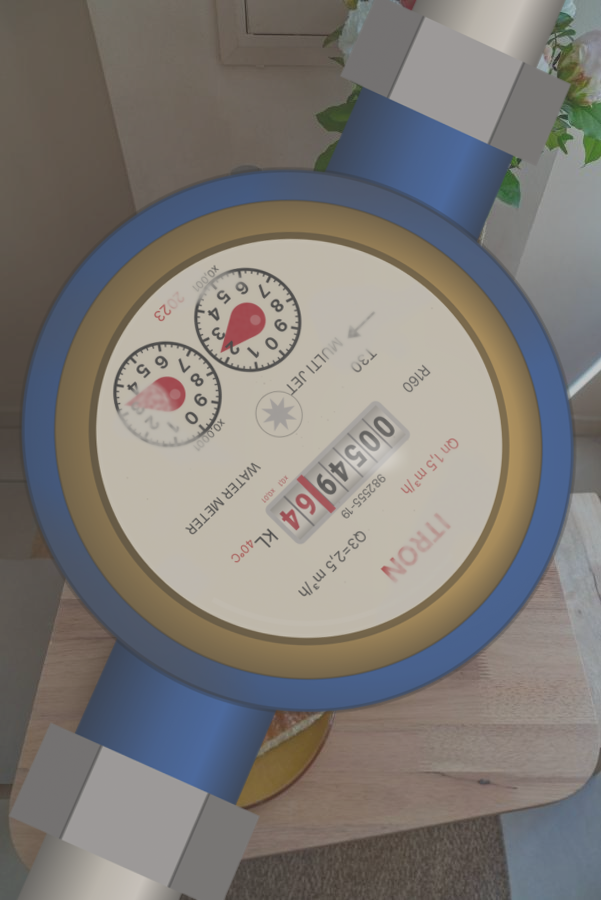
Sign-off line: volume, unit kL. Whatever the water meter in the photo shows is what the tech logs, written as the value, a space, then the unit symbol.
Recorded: 549.6423 kL
